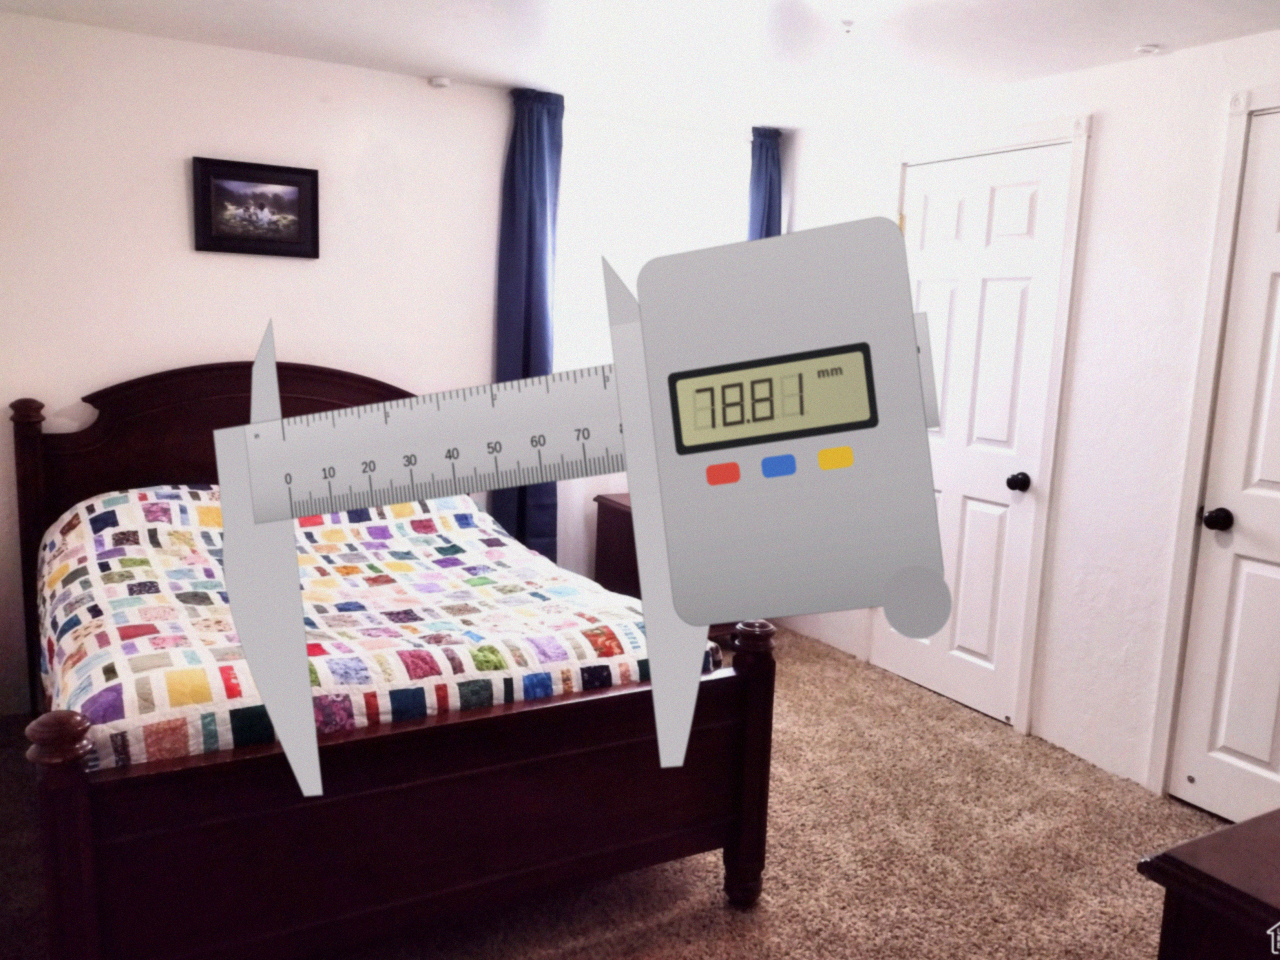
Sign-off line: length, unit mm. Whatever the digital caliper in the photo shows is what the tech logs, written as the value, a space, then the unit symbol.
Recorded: 78.81 mm
